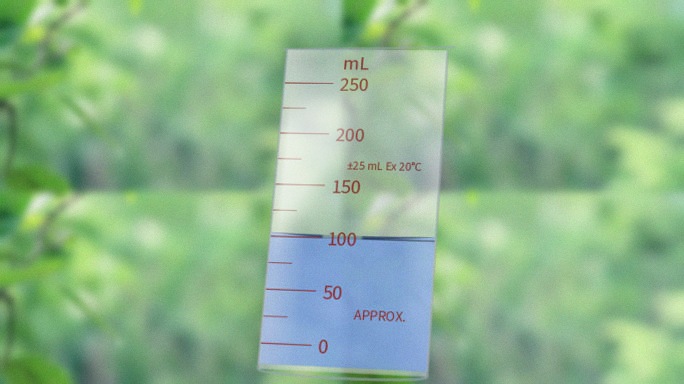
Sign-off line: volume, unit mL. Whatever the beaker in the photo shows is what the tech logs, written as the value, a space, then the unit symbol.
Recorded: 100 mL
